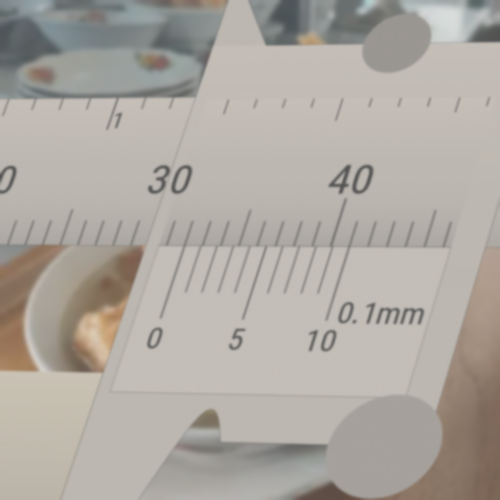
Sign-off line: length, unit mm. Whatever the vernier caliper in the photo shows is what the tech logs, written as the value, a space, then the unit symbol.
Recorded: 32.0 mm
